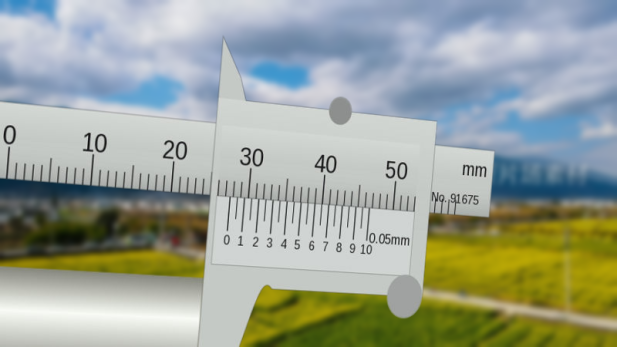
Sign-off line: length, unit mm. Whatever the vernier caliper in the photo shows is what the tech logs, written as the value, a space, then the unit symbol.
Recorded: 27.6 mm
